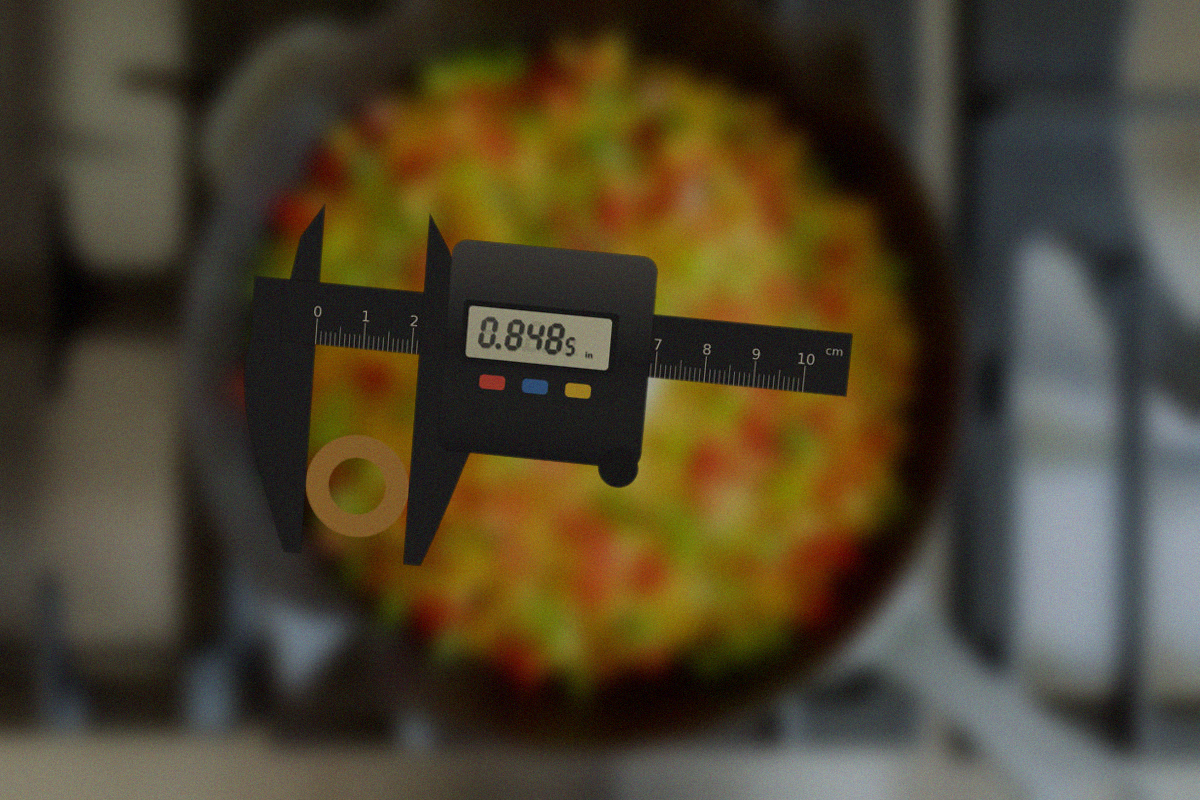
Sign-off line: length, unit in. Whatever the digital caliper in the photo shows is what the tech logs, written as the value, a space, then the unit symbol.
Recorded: 0.8485 in
